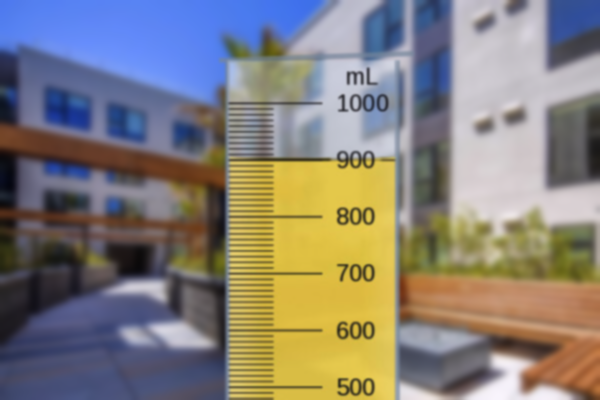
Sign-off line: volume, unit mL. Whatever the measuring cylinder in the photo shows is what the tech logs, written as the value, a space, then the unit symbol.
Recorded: 900 mL
